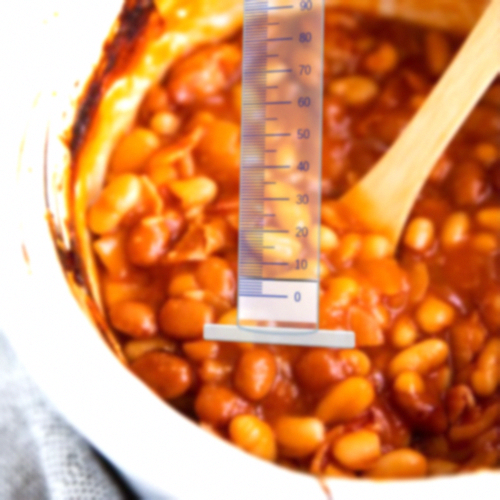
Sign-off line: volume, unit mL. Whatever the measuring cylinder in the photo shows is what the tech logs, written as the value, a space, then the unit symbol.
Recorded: 5 mL
